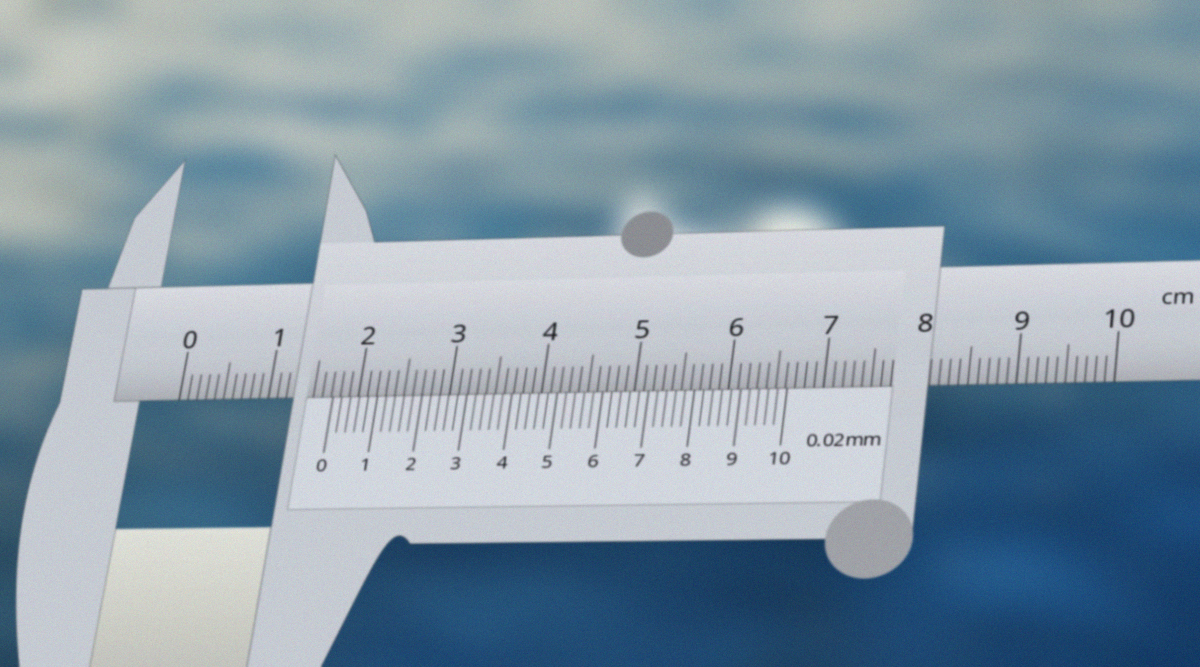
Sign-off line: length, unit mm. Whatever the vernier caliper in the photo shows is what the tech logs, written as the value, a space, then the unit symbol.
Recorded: 17.2 mm
